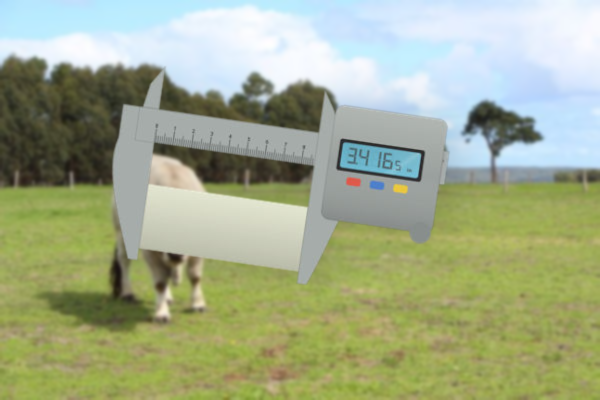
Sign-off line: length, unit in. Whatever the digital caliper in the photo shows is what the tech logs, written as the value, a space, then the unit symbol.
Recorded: 3.4165 in
